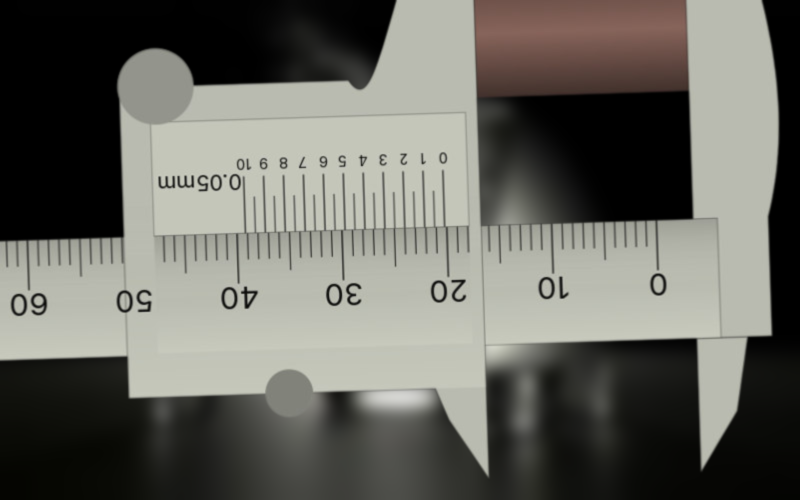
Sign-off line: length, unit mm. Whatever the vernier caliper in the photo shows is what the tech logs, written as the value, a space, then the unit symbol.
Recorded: 20.2 mm
